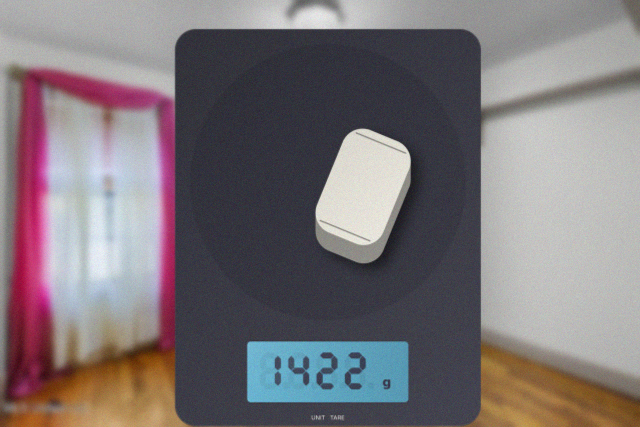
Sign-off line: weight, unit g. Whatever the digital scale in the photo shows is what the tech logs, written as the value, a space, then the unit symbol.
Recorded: 1422 g
